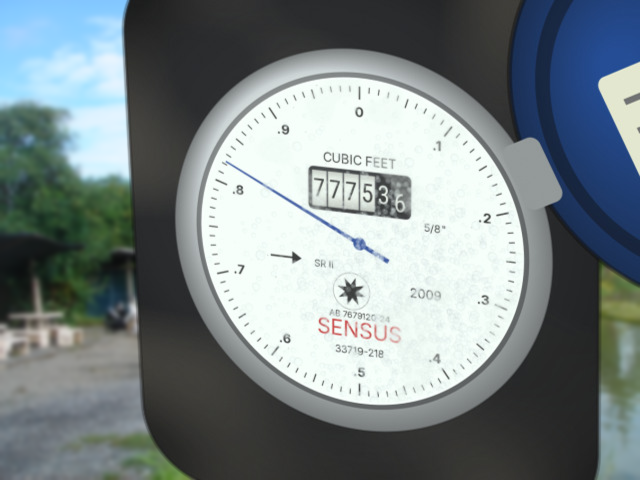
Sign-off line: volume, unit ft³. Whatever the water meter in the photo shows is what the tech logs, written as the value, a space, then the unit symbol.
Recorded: 777535.82 ft³
